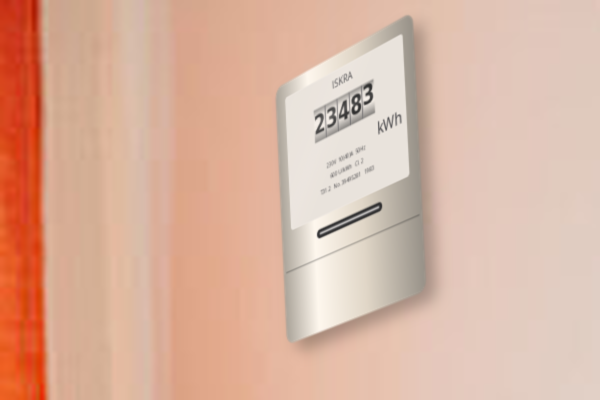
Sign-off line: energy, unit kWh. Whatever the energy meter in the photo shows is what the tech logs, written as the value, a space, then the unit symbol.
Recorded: 23483 kWh
